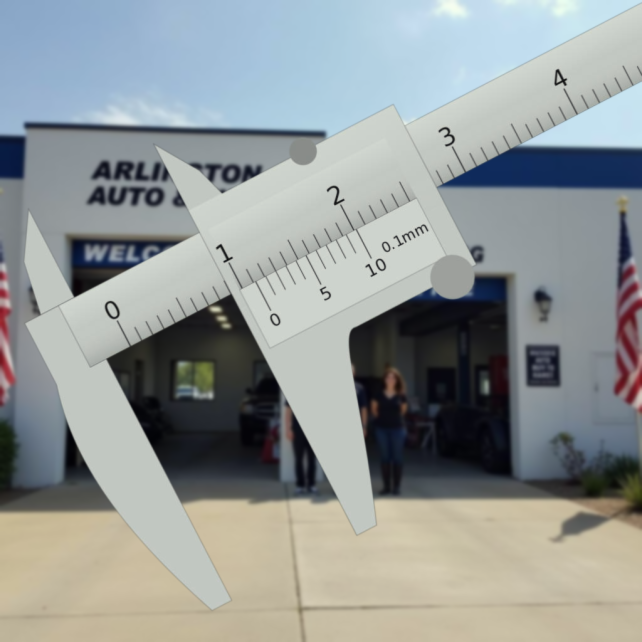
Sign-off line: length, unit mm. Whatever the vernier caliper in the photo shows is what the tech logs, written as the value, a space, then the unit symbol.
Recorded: 11.2 mm
